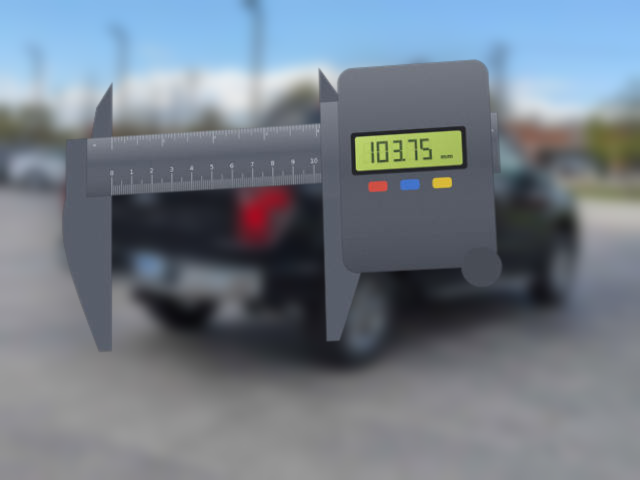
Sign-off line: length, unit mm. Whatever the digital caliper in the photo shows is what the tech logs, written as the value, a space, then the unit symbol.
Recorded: 103.75 mm
